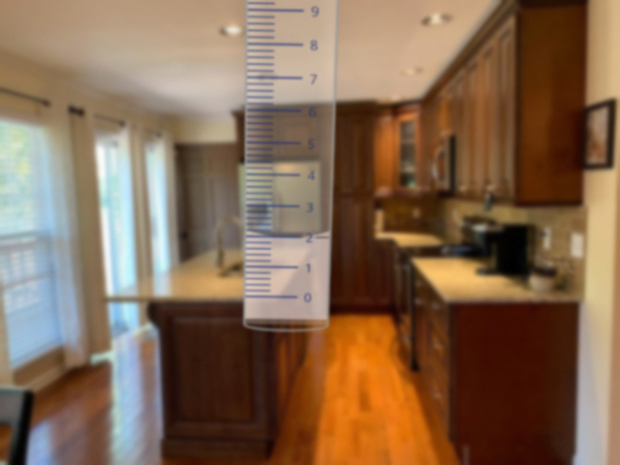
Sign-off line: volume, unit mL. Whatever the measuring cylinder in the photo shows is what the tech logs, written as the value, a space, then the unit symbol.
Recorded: 2 mL
